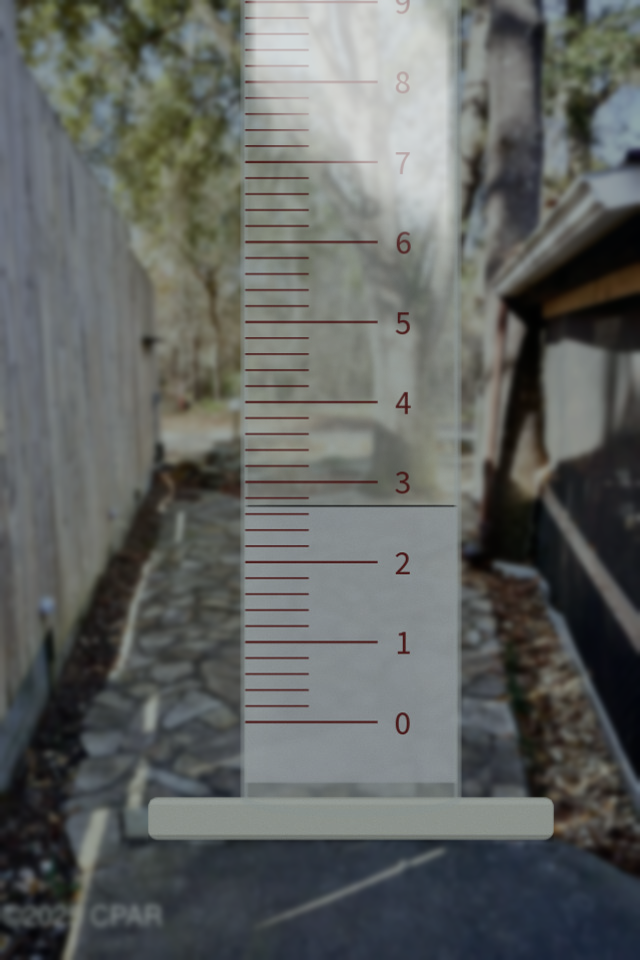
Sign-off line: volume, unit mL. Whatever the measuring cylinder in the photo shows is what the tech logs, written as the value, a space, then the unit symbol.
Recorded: 2.7 mL
